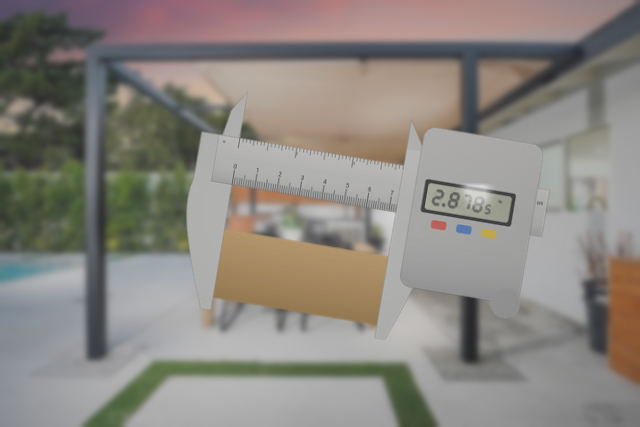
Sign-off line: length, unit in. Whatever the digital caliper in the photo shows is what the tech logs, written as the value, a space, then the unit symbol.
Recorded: 2.8785 in
